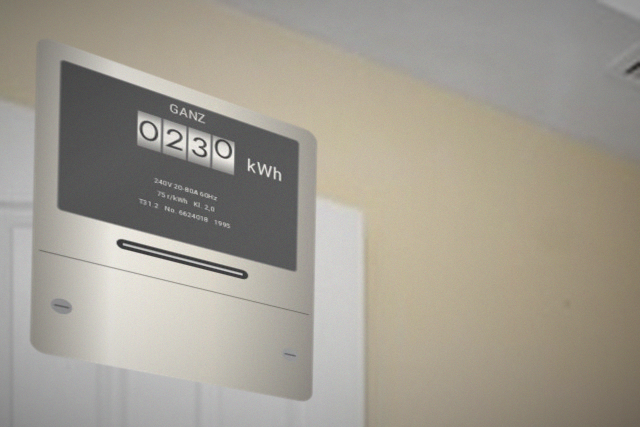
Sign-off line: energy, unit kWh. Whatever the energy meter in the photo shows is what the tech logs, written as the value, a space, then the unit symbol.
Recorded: 230 kWh
